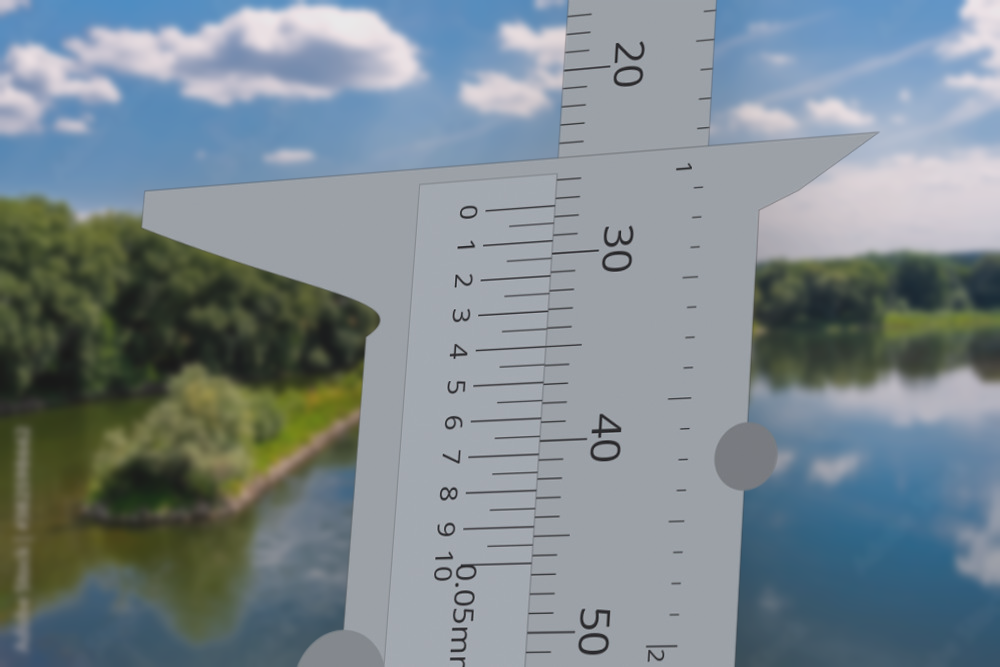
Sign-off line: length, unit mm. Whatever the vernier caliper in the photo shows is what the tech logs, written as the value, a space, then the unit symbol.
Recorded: 27.4 mm
